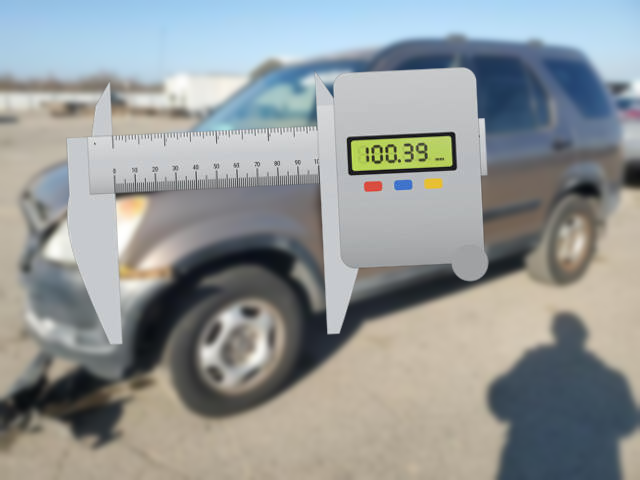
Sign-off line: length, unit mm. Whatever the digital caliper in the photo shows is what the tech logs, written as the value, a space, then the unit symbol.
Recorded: 100.39 mm
